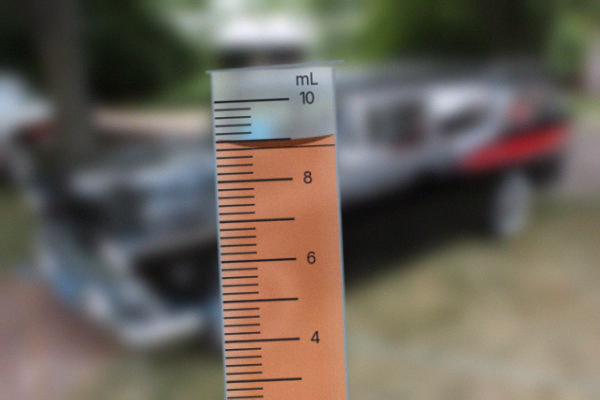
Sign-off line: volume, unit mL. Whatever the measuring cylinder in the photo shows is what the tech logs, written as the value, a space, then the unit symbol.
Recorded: 8.8 mL
